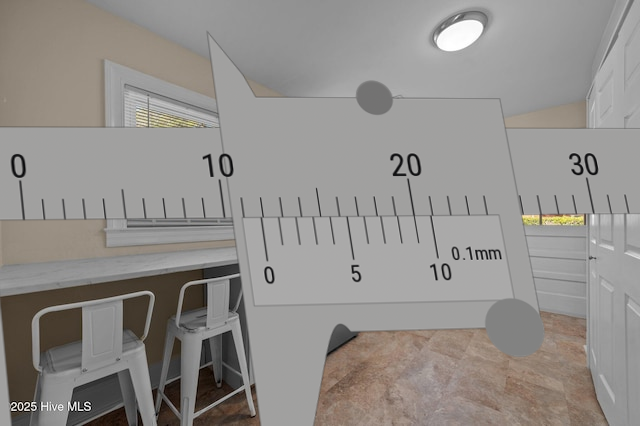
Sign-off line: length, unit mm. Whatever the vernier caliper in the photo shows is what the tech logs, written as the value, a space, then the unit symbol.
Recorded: 11.9 mm
